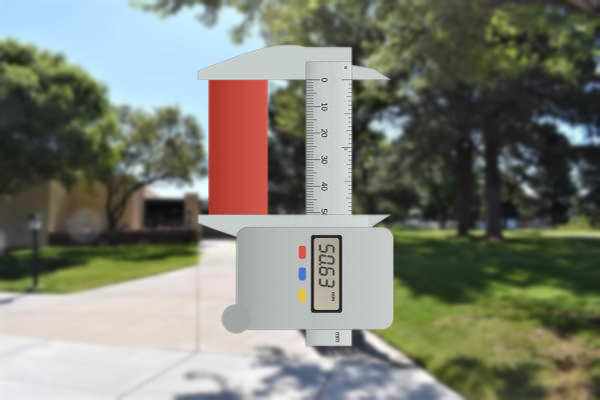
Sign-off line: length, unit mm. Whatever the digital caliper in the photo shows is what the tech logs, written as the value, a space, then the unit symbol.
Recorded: 50.63 mm
